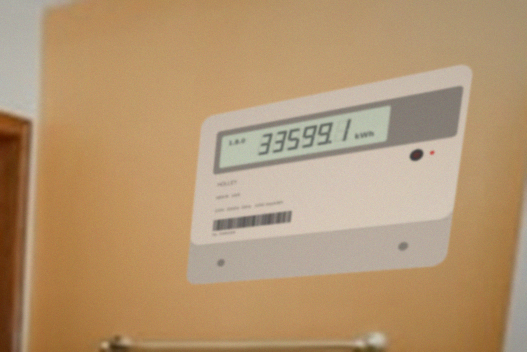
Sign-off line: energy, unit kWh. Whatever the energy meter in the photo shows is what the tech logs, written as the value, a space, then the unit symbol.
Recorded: 33599.1 kWh
